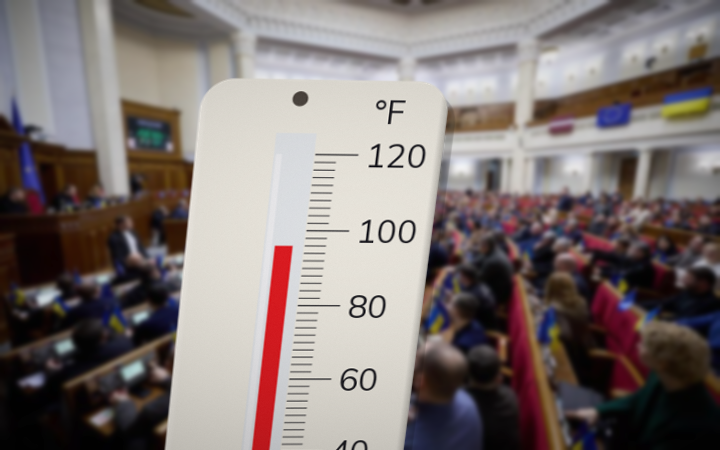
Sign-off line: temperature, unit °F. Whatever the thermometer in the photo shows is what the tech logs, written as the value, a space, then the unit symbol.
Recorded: 96 °F
